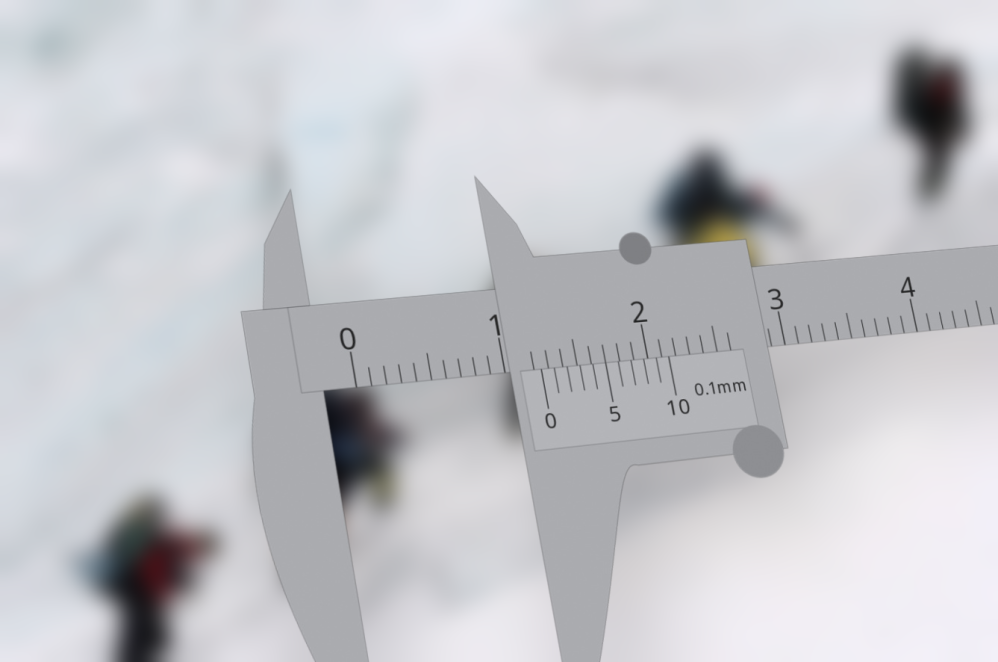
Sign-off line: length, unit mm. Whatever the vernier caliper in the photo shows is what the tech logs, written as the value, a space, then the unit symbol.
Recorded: 12.5 mm
